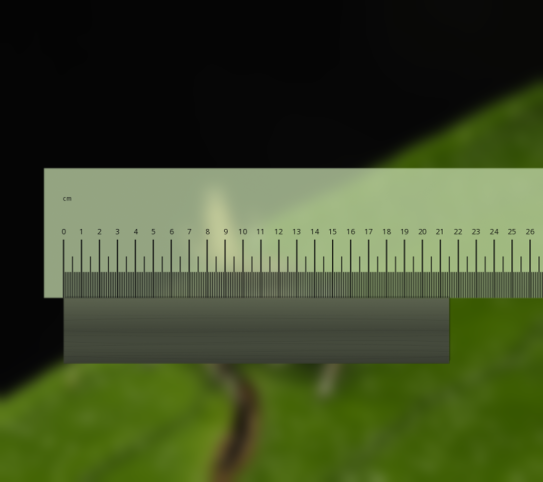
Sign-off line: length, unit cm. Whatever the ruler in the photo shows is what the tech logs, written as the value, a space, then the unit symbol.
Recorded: 21.5 cm
